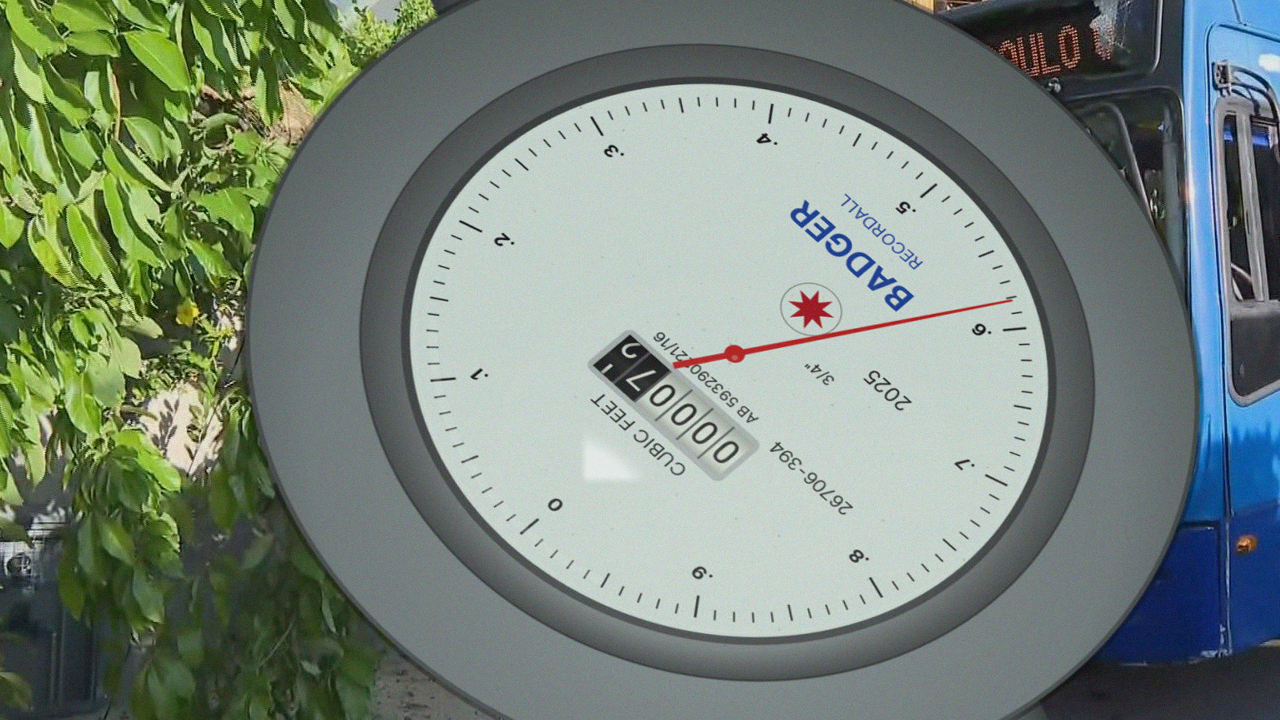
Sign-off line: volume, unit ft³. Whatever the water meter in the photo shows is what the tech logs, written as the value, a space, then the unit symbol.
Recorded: 71.58 ft³
